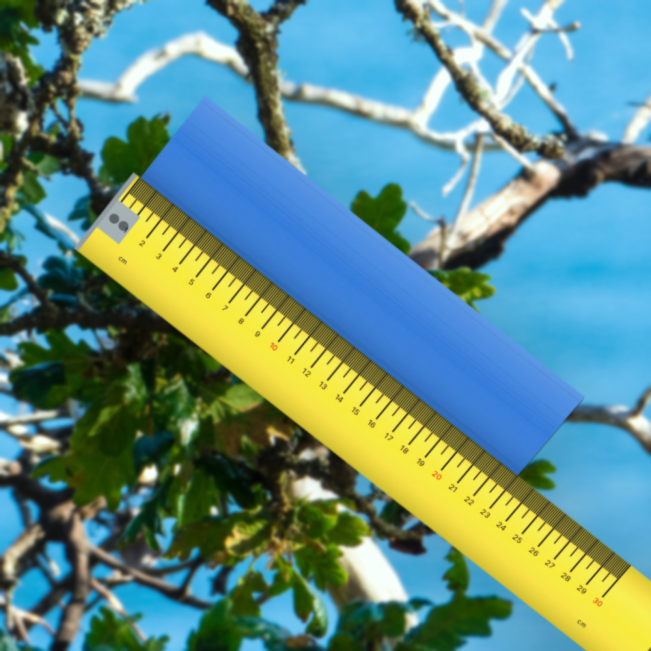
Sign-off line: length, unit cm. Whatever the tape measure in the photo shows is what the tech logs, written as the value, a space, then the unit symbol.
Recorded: 23 cm
